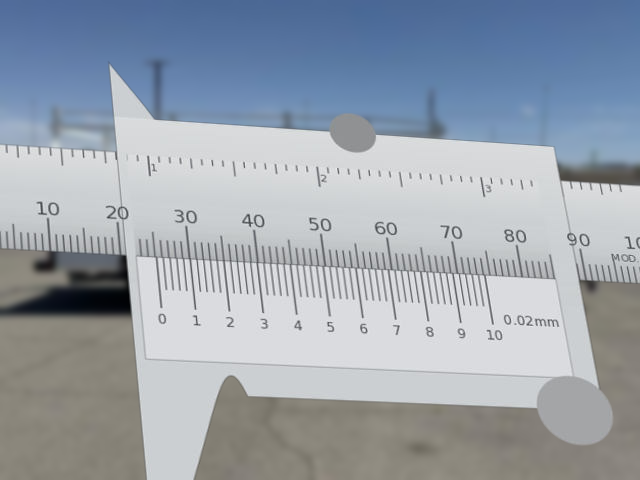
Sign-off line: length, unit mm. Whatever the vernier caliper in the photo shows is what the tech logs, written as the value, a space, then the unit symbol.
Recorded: 25.2 mm
